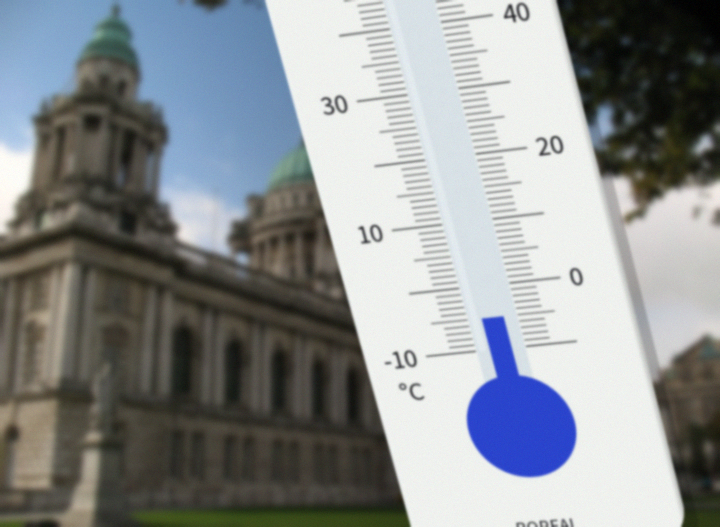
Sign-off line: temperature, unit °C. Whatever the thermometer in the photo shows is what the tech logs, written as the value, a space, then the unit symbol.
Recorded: -5 °C
